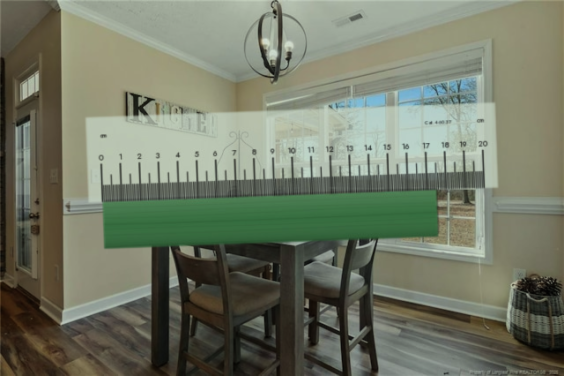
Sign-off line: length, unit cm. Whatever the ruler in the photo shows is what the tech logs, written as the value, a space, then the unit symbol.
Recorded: 17.5 cm
